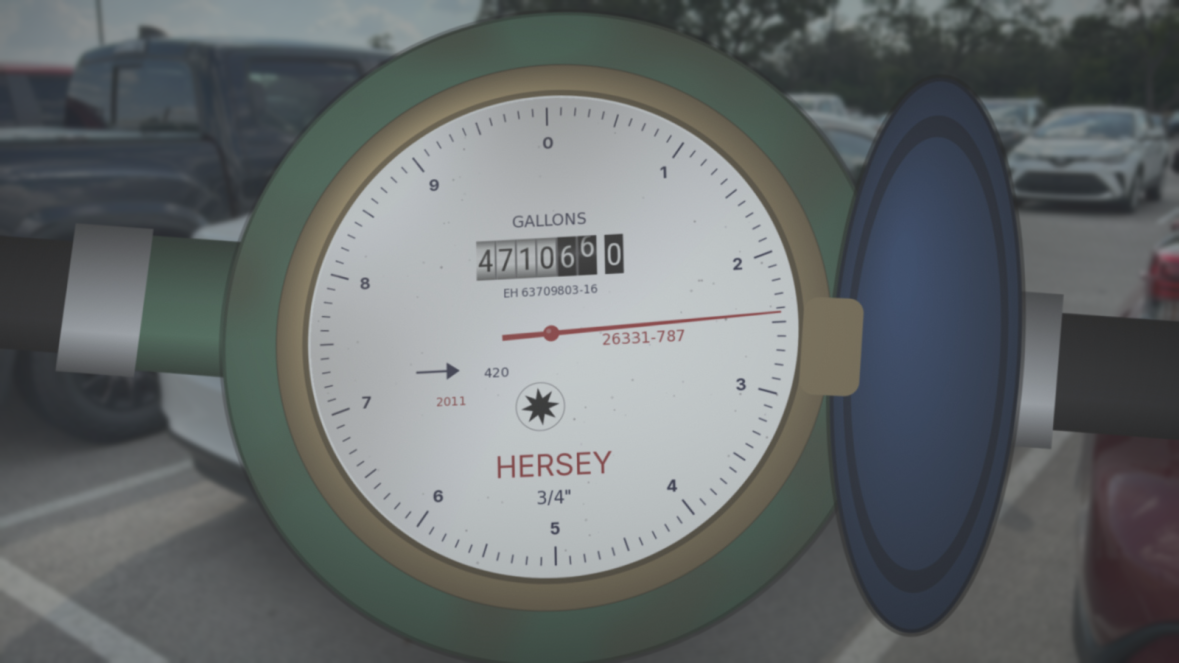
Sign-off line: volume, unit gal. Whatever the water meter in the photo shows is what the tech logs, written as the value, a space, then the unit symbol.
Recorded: 4710662.4 gal
